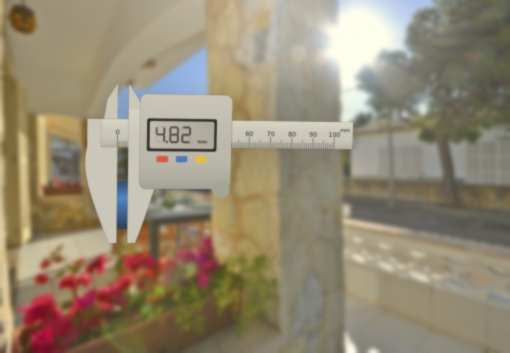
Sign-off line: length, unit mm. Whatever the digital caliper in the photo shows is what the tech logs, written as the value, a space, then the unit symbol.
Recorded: 4.82 mm
